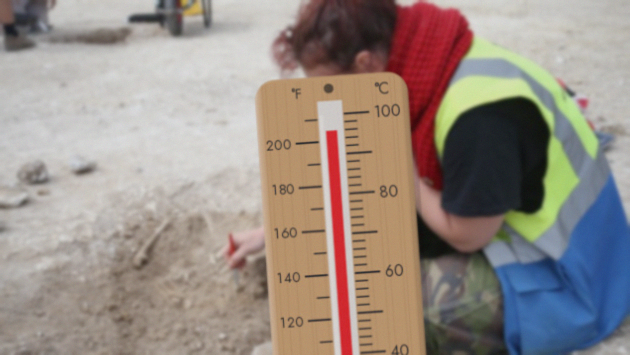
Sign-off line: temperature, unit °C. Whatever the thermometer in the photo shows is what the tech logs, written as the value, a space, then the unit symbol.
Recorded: 96 °C
